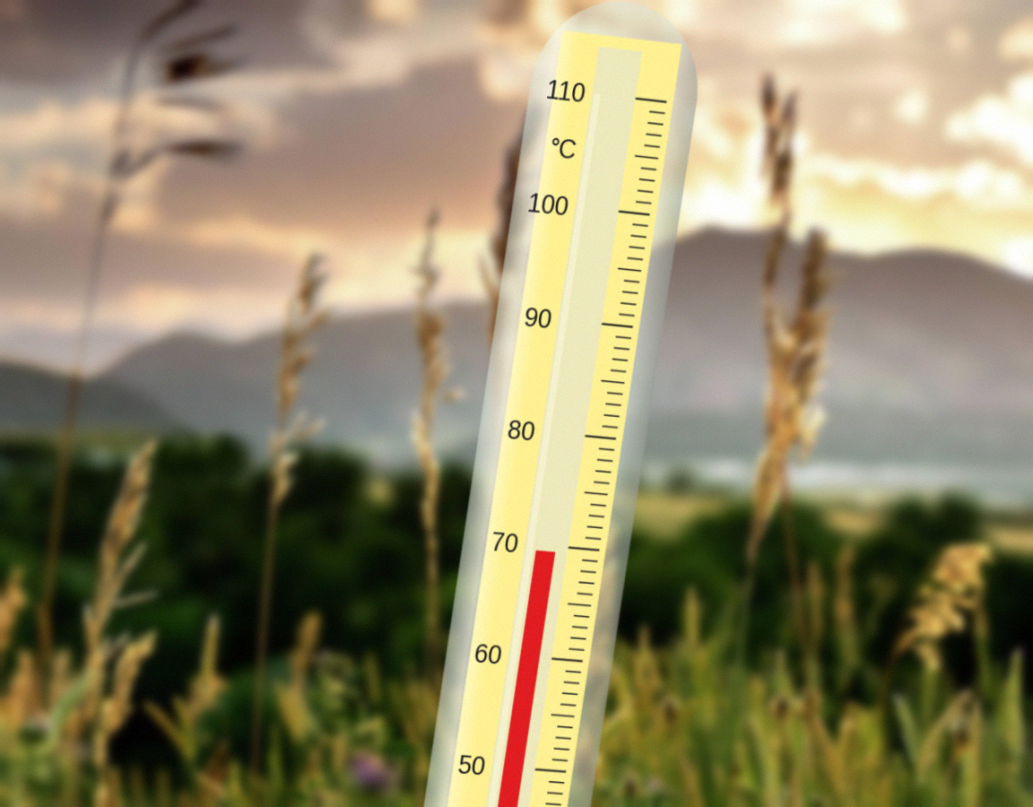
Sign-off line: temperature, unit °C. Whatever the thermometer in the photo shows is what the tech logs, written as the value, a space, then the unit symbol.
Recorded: 69.5 °C
